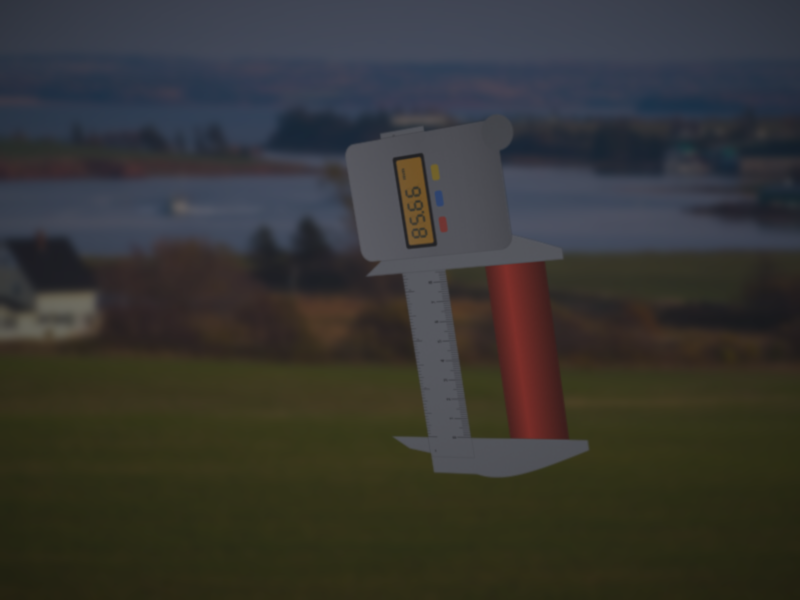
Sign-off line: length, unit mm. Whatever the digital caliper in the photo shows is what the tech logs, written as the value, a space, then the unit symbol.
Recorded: 85.66 mm
